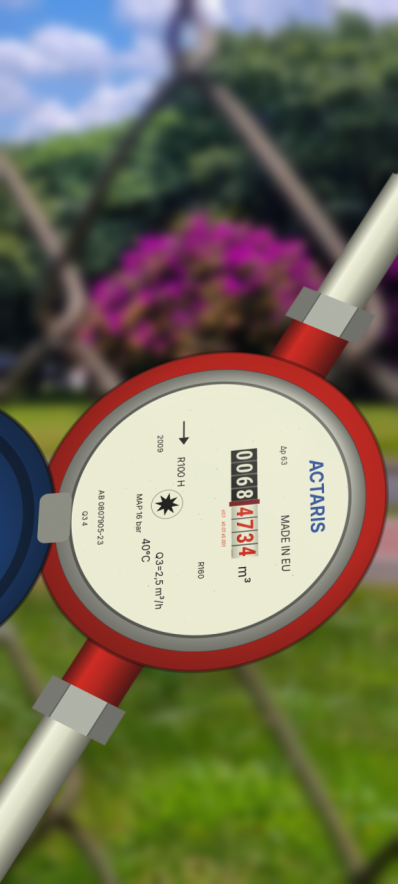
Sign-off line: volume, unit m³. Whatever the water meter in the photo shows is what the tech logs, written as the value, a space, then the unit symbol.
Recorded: 68.4734 m³
